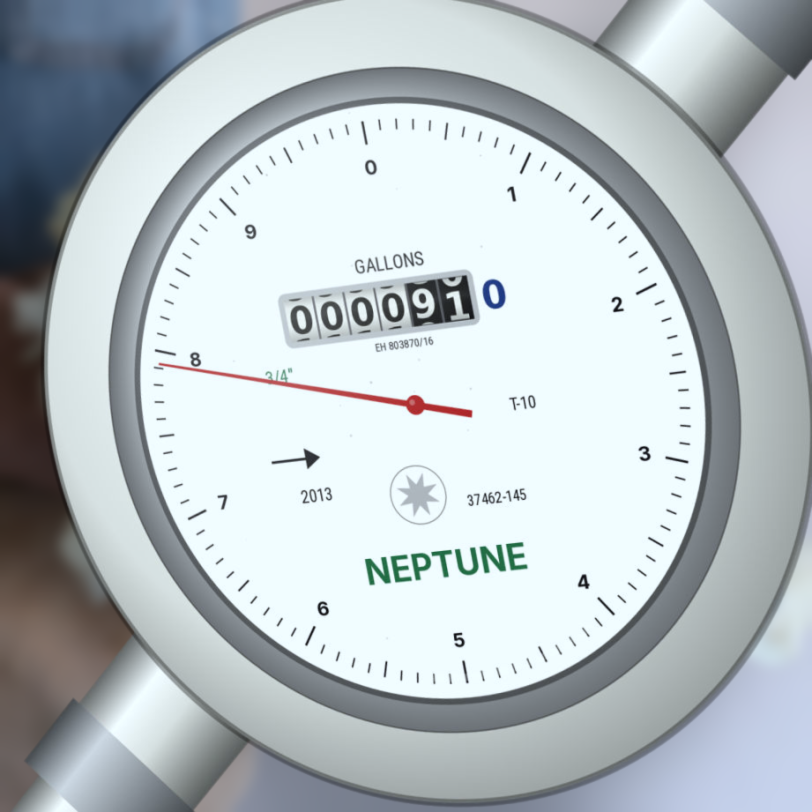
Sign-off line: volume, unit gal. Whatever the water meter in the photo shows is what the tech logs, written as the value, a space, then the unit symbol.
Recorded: 907.9 gal
